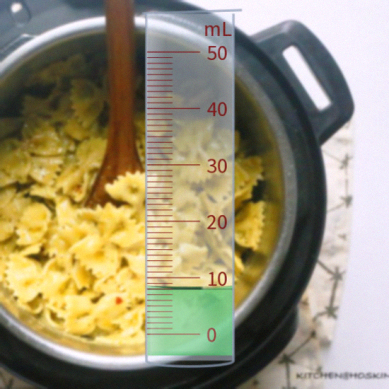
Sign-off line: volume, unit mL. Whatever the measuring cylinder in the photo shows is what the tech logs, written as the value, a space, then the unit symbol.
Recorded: 8 mL
